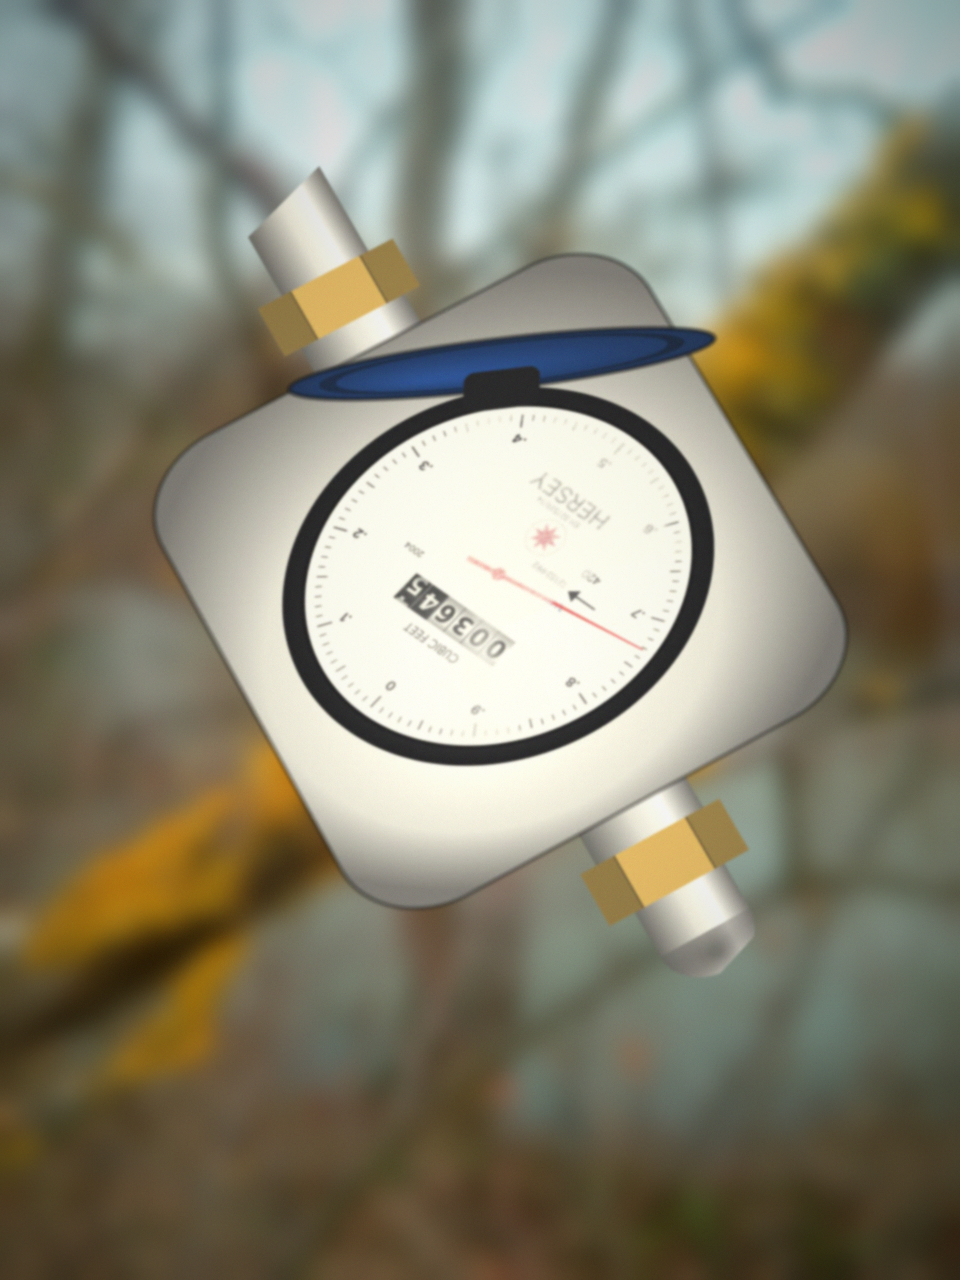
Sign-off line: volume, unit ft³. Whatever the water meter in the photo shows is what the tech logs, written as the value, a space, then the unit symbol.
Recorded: 3644.73 ft³
